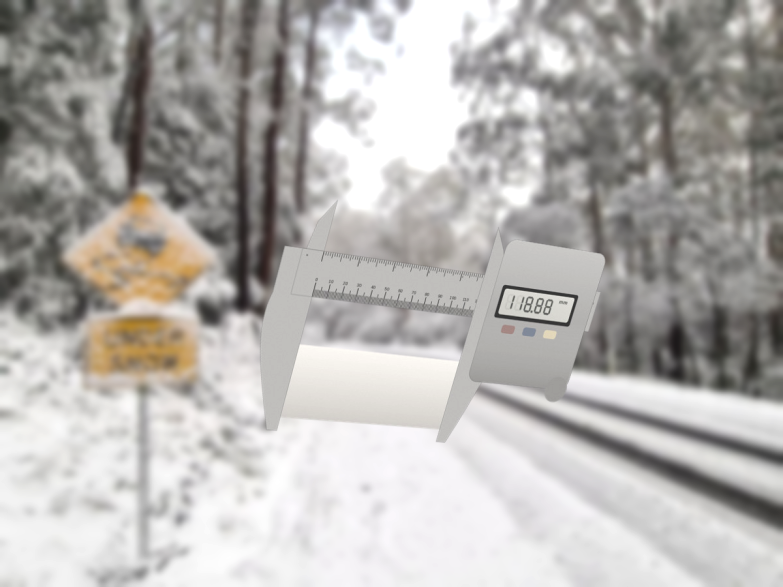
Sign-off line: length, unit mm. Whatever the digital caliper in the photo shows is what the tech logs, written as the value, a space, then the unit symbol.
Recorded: 118.88 mm
